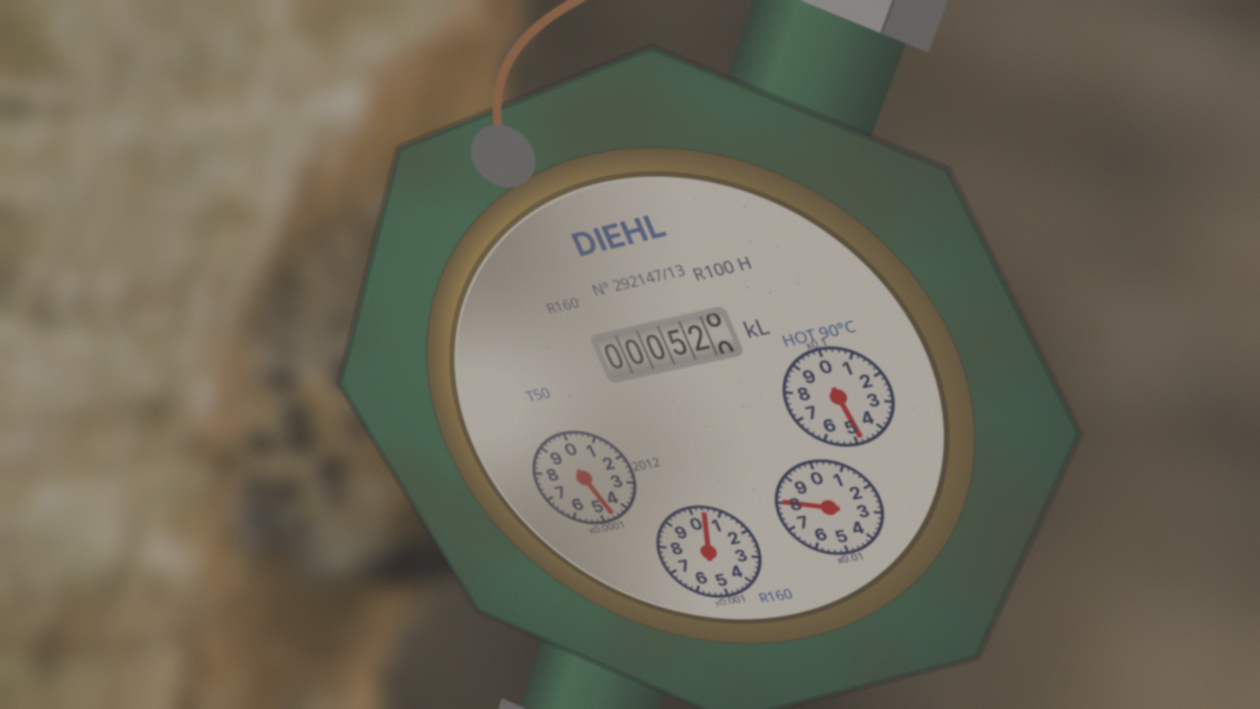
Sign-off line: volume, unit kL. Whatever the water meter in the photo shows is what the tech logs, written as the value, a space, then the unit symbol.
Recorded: 528.4804 kL
